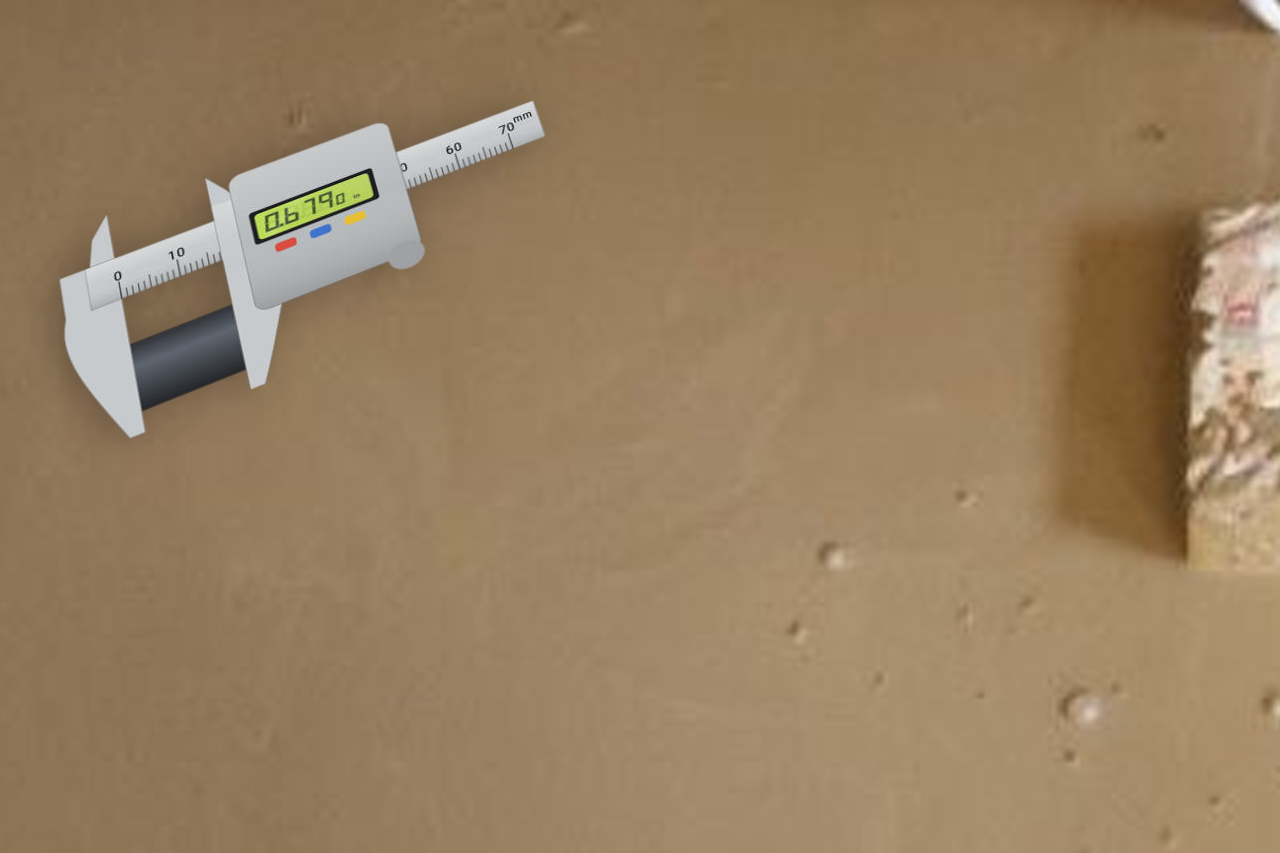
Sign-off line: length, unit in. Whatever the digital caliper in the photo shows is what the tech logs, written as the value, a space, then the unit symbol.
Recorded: 0.6790 in
